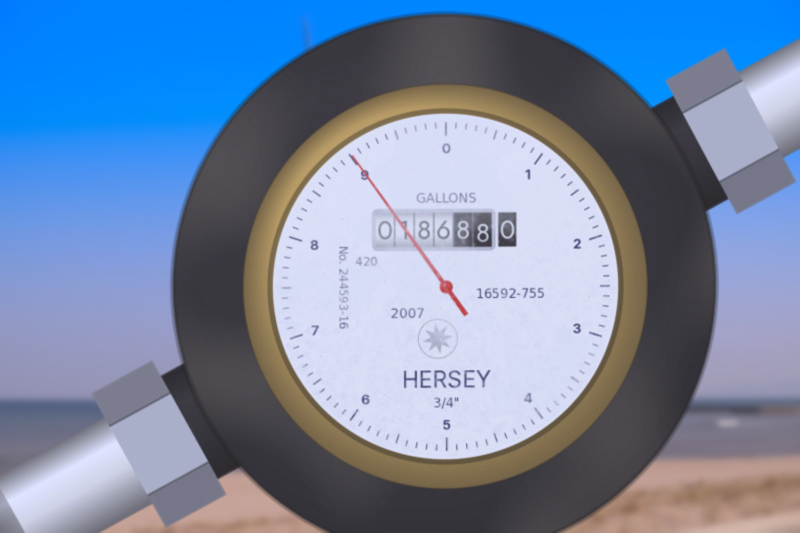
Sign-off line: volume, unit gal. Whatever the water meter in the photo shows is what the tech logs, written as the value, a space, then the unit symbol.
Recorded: 186879.0 gal
